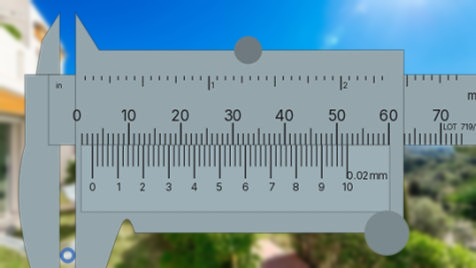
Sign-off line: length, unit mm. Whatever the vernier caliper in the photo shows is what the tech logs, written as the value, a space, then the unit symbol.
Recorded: 3.0 mm
